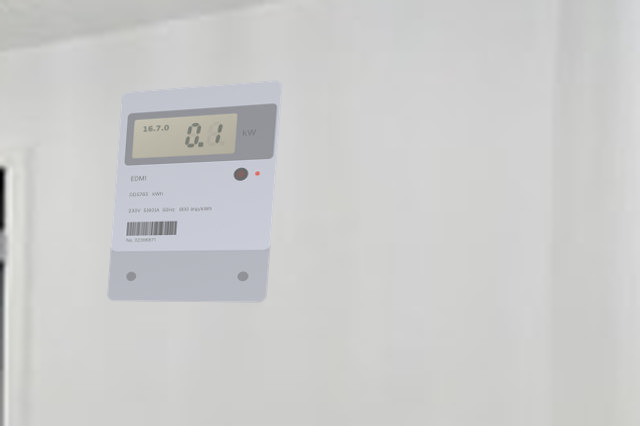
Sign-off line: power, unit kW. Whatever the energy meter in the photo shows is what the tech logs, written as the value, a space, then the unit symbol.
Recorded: 0.1 kW
